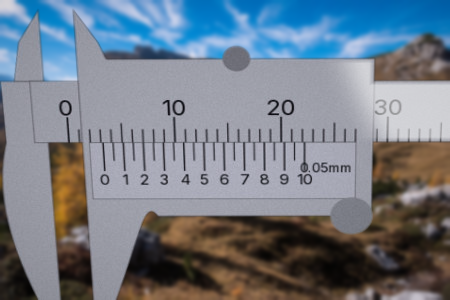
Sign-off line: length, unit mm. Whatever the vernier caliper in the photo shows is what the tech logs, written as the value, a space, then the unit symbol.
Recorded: 3.2 mm
